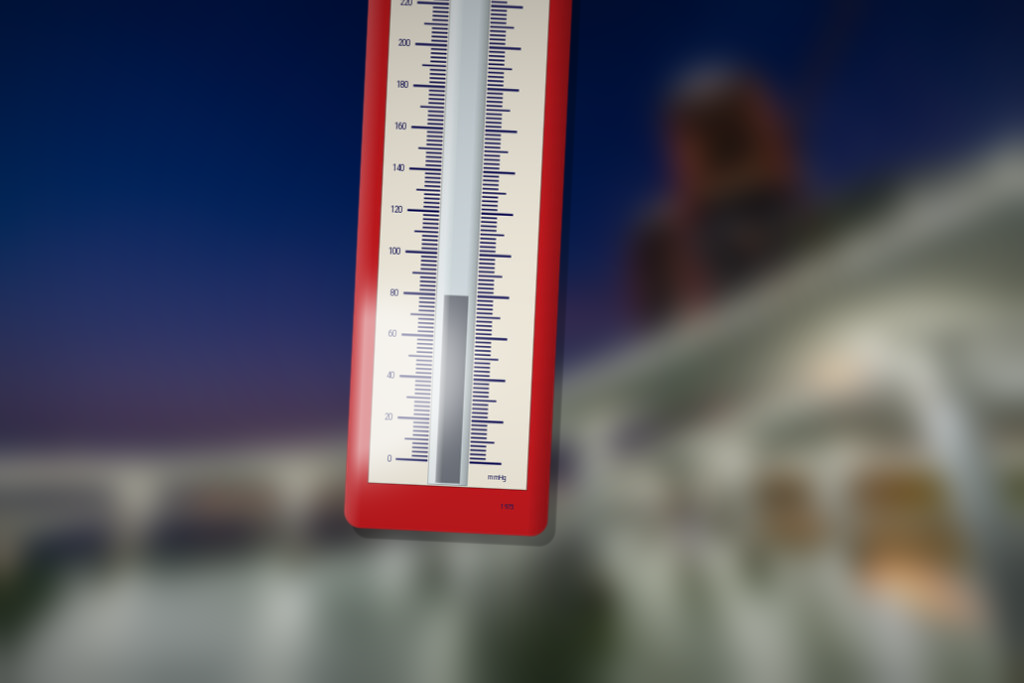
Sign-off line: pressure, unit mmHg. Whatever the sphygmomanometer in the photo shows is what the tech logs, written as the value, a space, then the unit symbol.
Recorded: 80 mmHg
